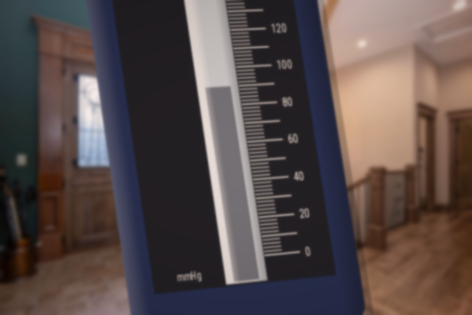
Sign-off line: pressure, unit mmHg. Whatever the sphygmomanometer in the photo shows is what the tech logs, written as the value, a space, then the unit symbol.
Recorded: 90 mmHg
